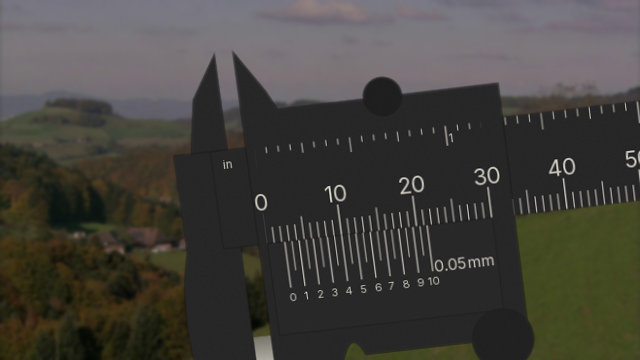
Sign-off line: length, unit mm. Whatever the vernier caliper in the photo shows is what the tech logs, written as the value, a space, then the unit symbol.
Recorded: 2.4 mm
